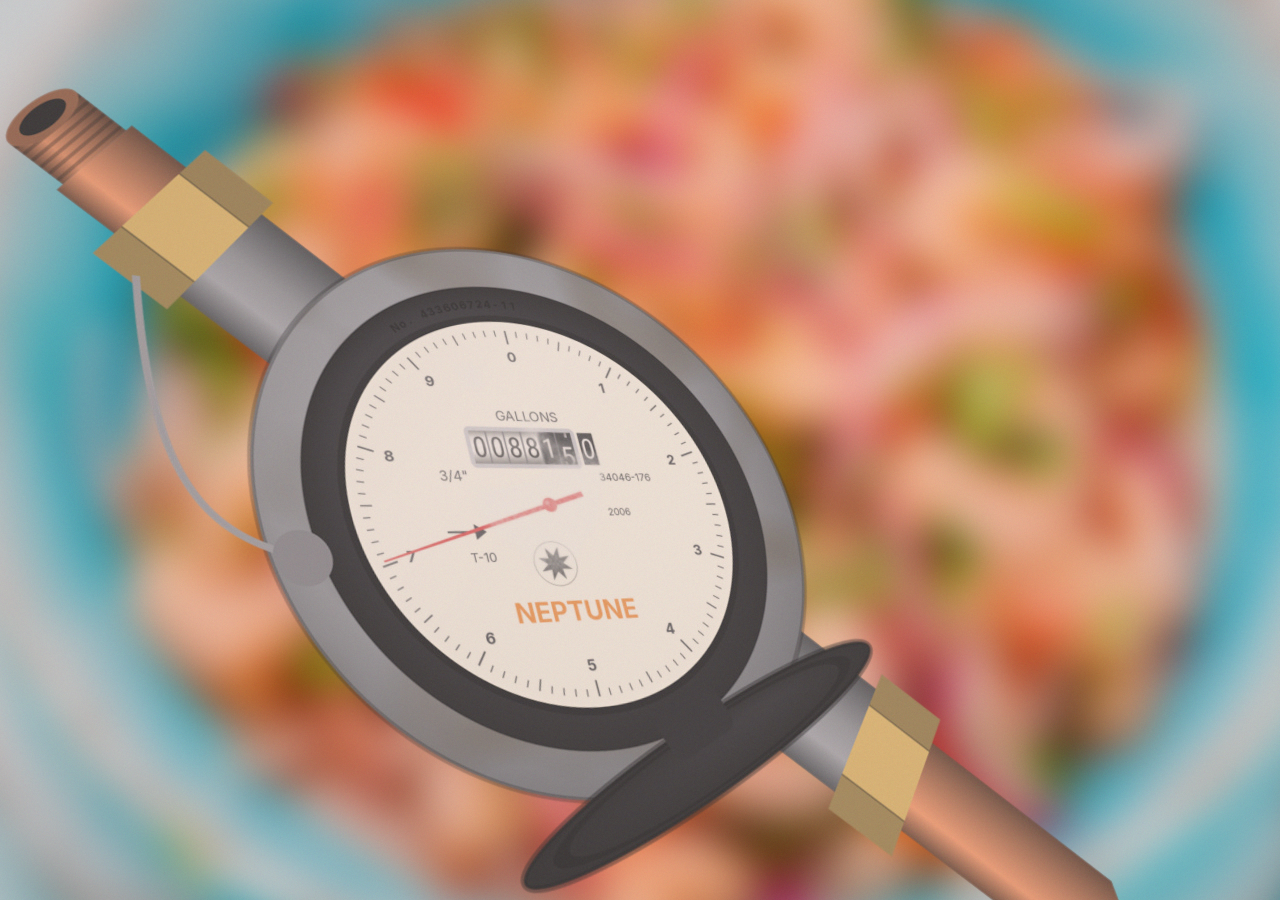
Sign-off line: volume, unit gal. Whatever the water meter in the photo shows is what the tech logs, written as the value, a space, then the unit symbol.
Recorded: 88147.0 gal
